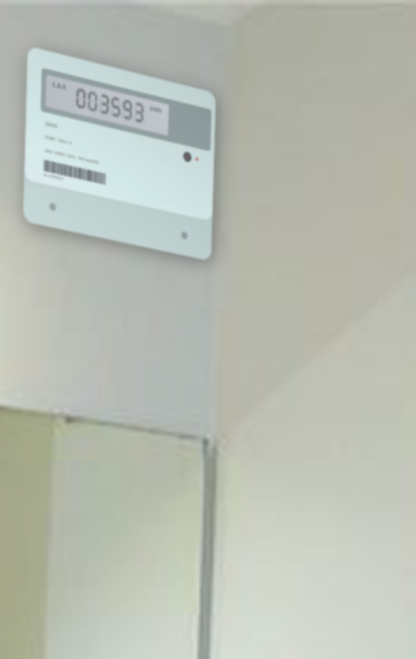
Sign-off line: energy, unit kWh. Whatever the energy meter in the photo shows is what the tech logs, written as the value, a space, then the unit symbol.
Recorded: 3593 kWh
